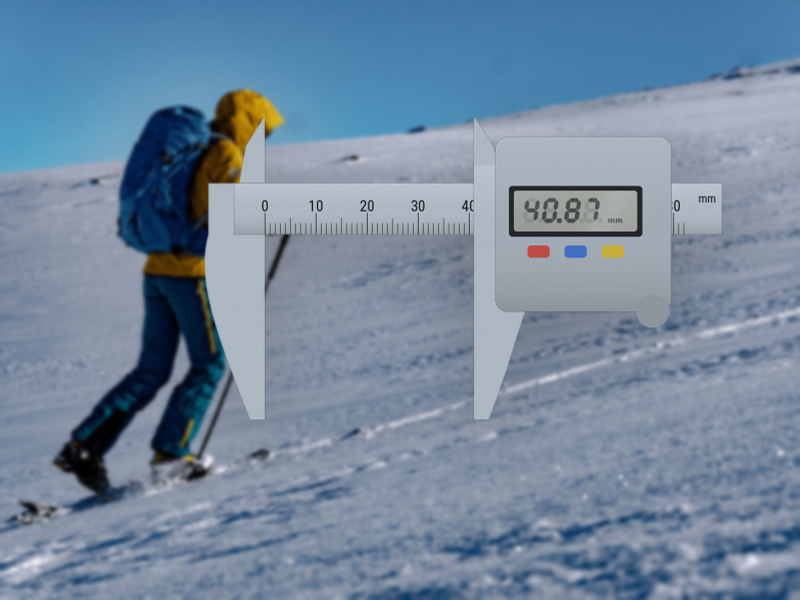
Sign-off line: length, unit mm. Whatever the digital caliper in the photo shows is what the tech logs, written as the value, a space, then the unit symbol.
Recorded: 40.87 mm
